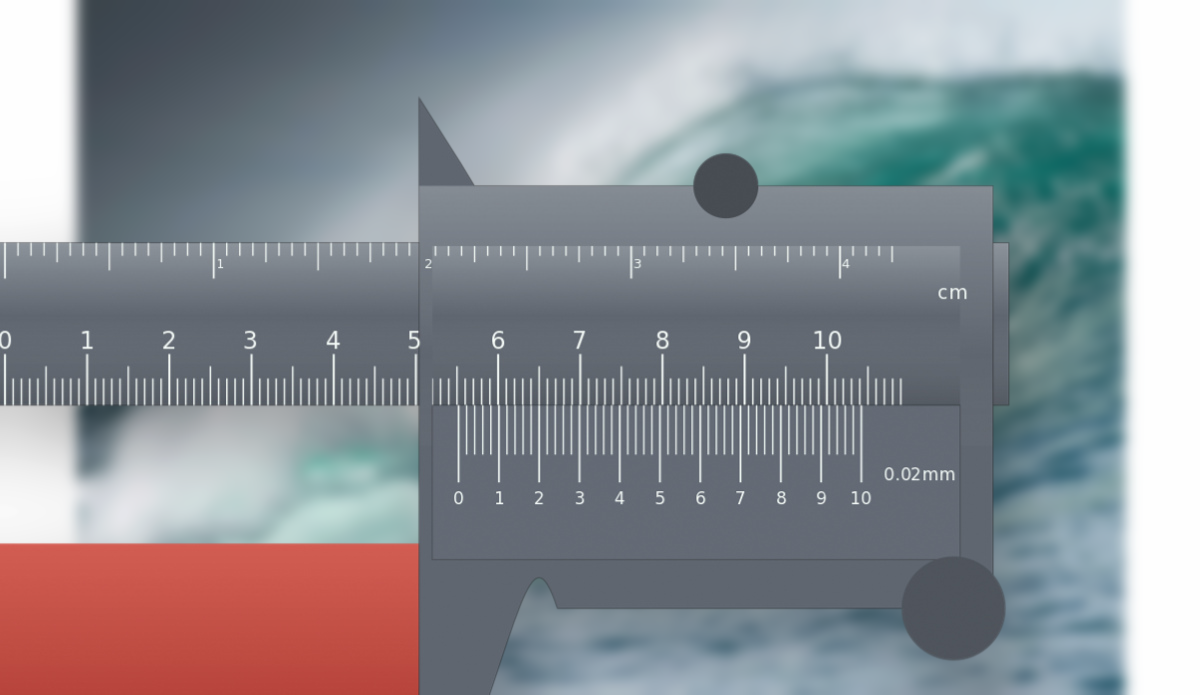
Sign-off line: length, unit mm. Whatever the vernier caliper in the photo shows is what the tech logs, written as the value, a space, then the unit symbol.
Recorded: 55.2 mm
